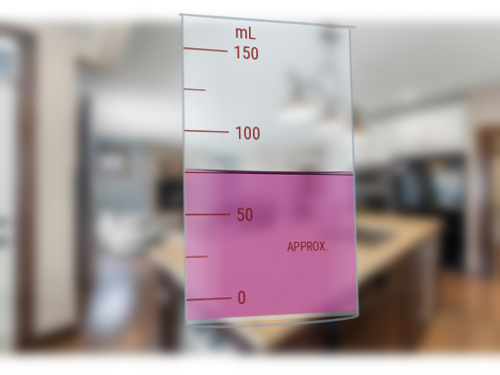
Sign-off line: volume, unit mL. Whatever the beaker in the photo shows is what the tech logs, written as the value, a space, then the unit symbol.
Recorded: 75 mL
